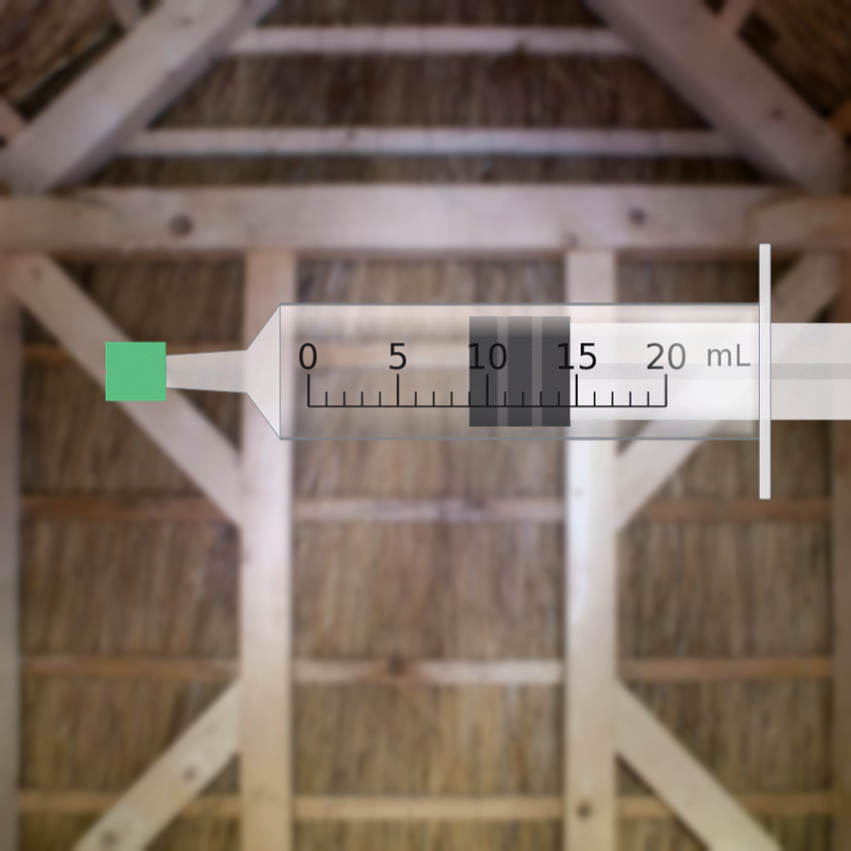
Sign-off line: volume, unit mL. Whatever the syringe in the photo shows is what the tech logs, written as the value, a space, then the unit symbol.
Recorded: 9 mL
